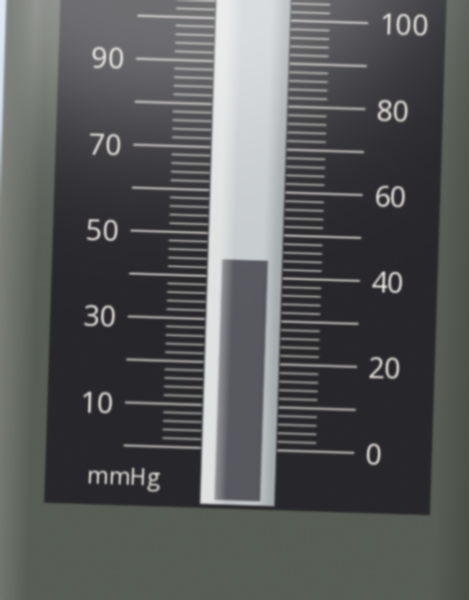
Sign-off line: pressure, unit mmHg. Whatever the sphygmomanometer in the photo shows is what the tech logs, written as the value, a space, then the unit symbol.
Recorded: 44 mmHg
